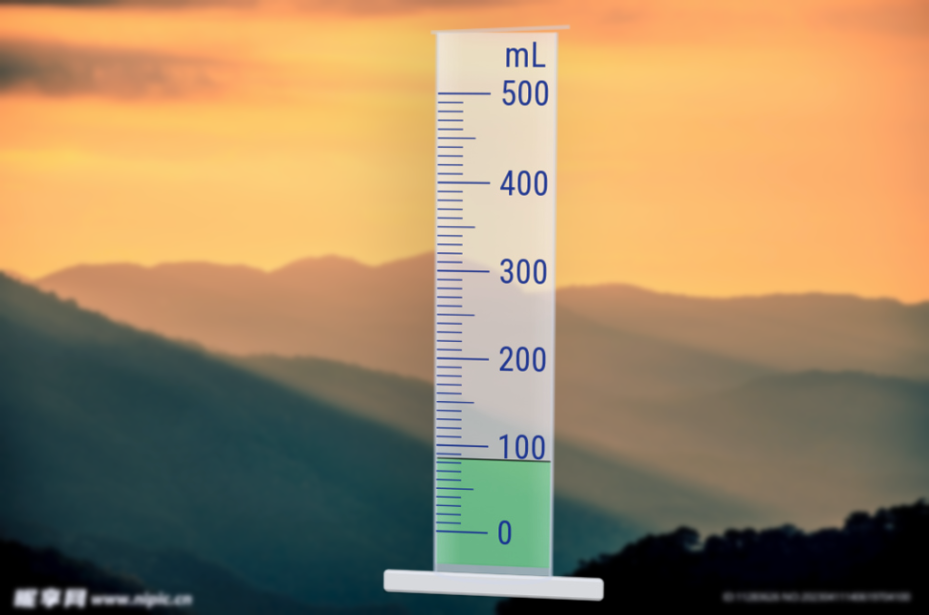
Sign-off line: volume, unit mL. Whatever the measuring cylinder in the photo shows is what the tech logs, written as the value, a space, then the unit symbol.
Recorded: 85 mL
